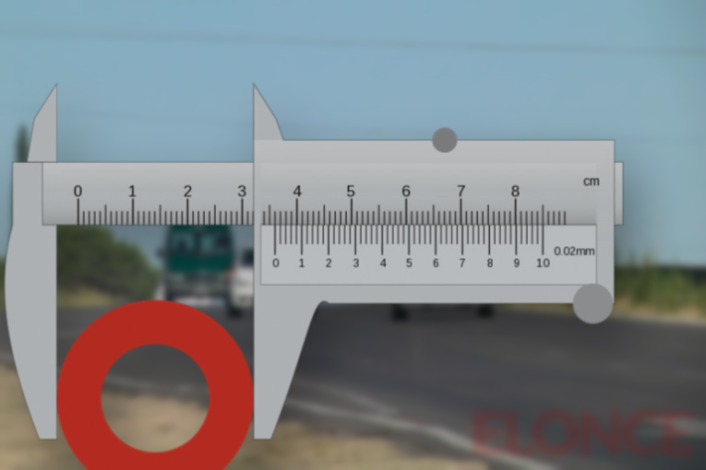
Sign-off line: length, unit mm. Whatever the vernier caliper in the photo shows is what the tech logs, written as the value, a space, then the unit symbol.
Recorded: 36.0 mm
